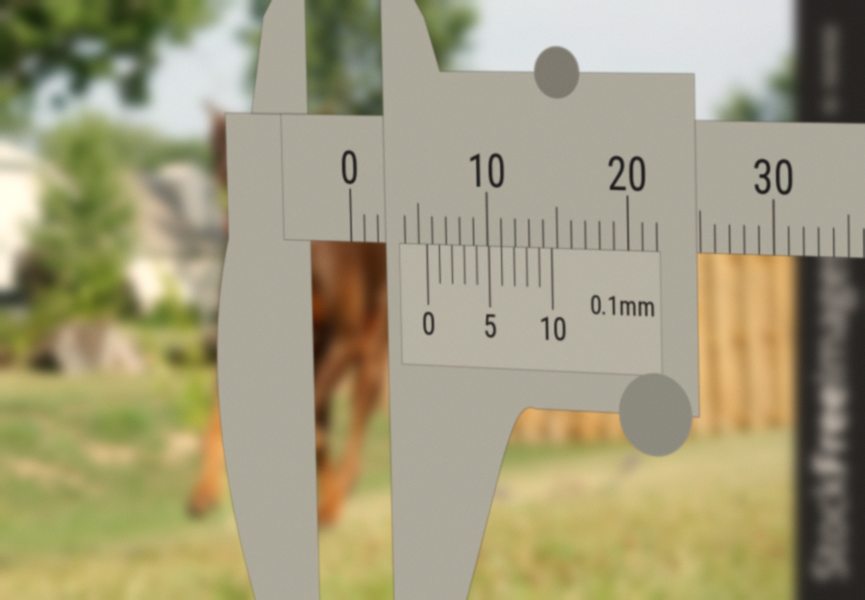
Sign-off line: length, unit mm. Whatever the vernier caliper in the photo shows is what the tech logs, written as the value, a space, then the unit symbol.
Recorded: 5.6 mm
